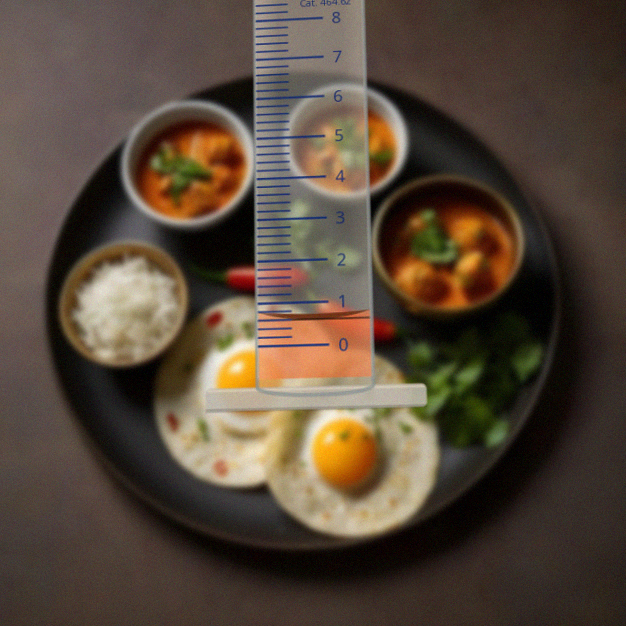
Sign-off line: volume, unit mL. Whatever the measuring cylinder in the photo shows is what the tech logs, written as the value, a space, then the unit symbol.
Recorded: 0.6 mL
